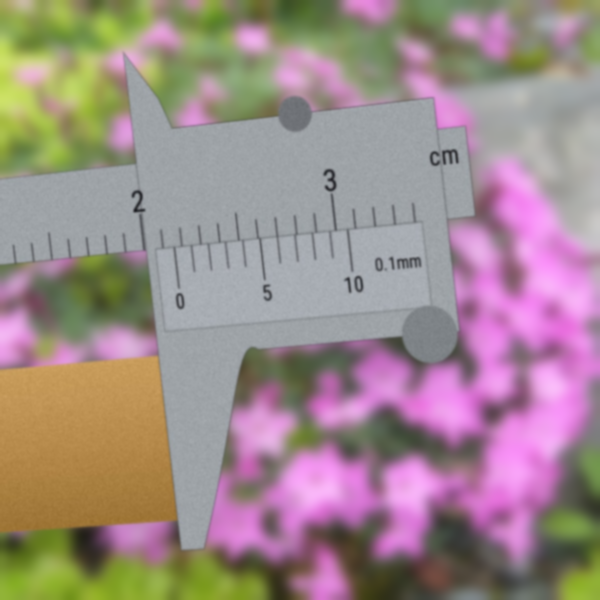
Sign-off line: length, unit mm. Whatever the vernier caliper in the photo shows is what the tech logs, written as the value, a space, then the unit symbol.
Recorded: 21.6 mm
